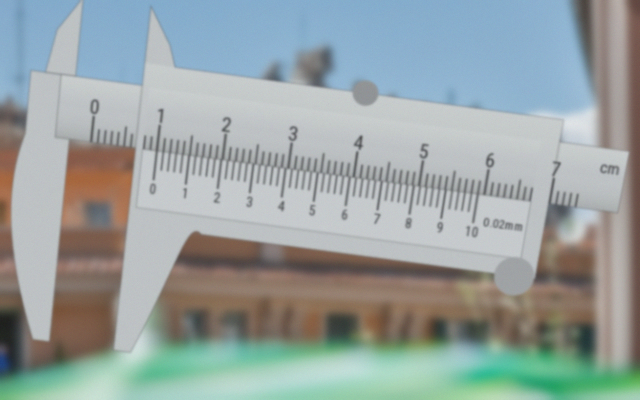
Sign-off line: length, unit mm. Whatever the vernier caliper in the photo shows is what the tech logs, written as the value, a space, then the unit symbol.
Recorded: 10.0 mm
